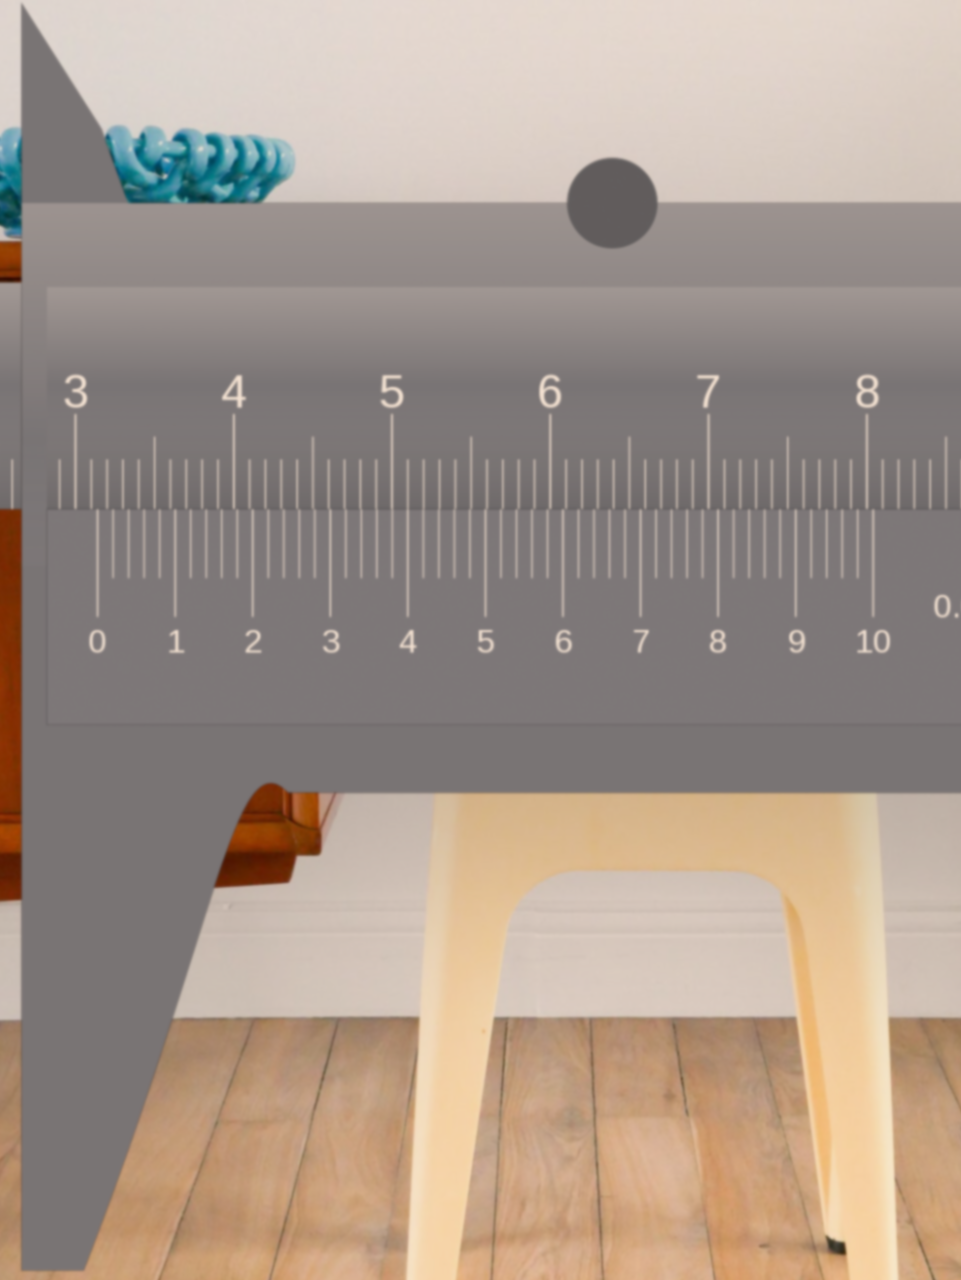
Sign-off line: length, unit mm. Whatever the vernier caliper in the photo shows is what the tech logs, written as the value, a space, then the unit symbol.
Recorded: 31.4 mm
